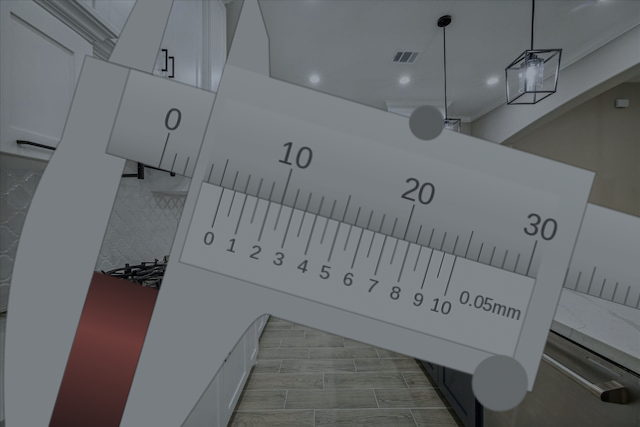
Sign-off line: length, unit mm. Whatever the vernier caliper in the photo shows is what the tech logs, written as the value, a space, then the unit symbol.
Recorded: 5.3 mm
